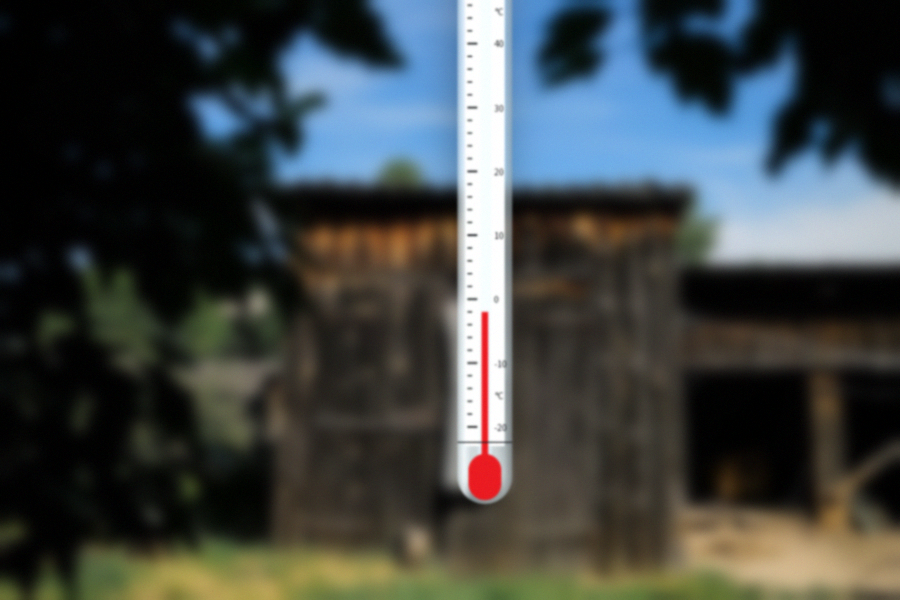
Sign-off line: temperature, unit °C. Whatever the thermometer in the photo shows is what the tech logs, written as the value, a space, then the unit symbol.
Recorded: -2 °C
